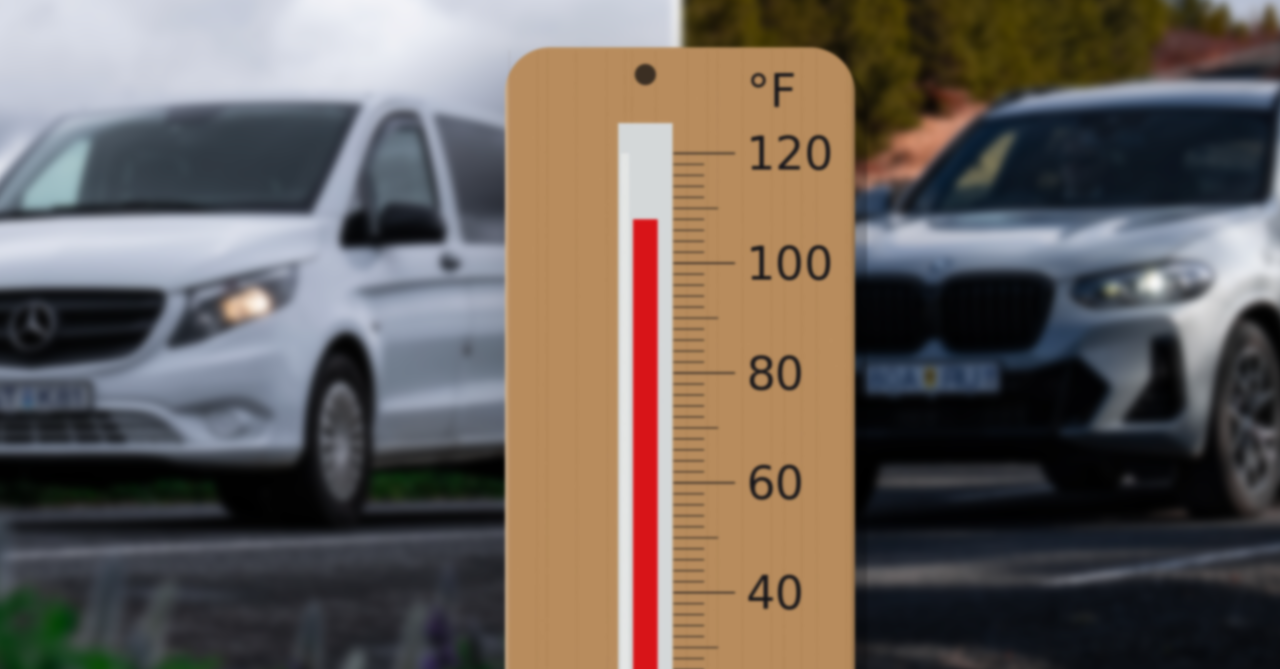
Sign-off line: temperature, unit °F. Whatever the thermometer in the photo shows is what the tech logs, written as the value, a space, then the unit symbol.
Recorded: 108 °F
